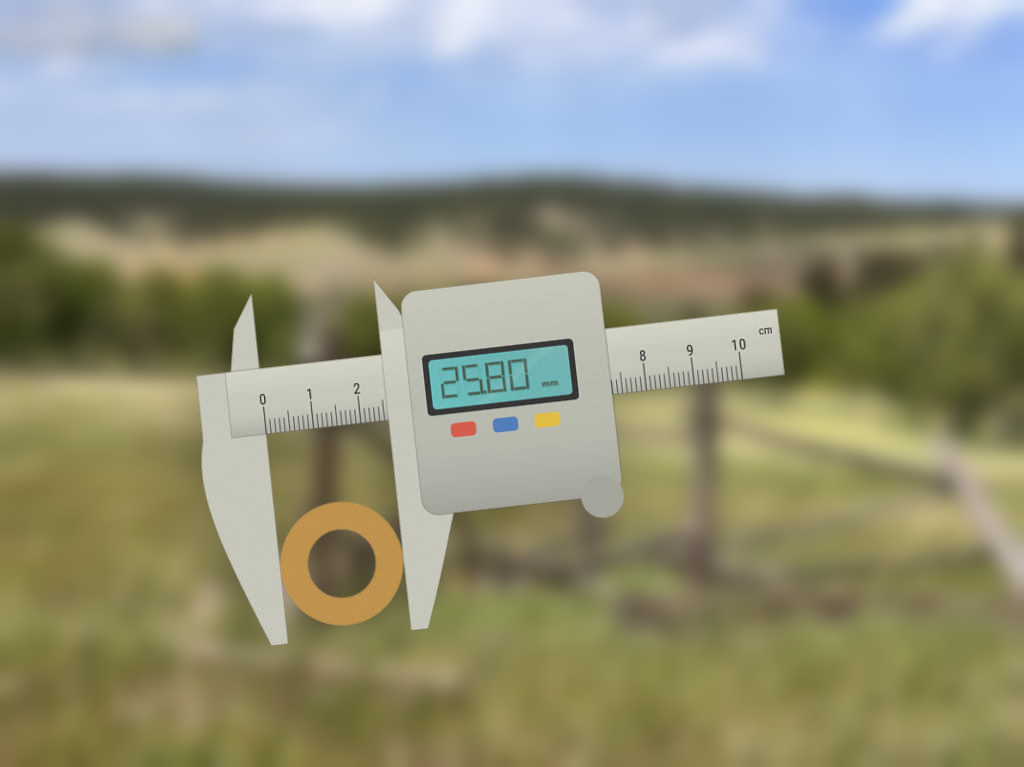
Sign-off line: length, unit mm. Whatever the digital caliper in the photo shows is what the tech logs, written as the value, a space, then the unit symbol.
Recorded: 25.80 mm
